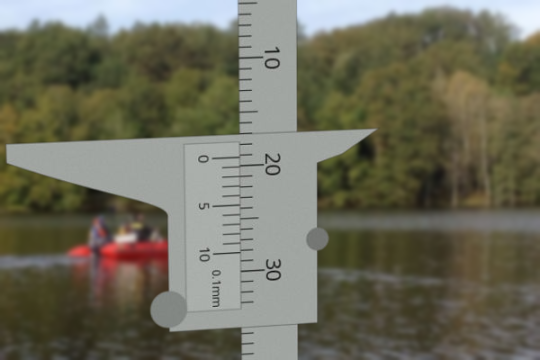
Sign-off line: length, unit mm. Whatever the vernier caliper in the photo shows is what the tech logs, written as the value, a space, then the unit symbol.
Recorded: 19.2 mm
